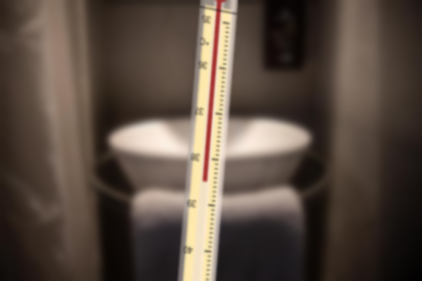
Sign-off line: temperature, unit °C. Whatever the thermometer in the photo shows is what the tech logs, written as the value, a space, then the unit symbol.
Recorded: 38.5 °C
